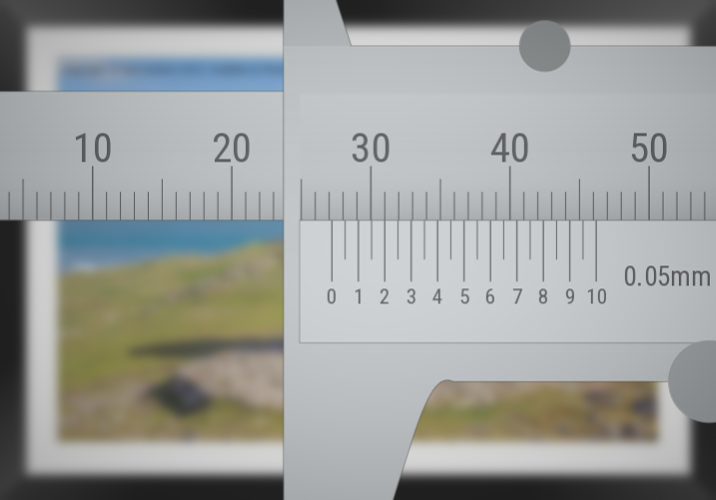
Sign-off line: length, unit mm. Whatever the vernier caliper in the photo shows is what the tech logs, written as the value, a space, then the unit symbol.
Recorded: 27.2 mm
